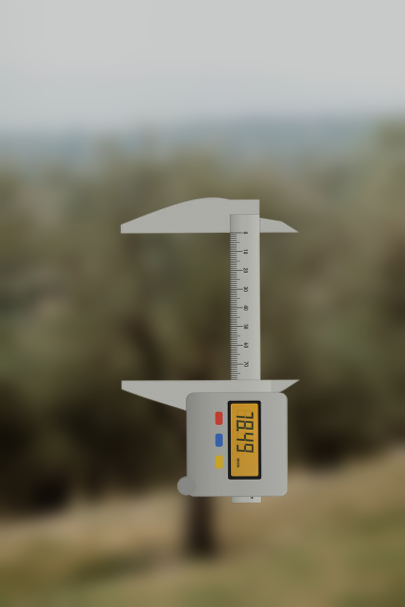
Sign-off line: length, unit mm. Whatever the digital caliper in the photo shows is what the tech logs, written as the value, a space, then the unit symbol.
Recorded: 78.49 mm
